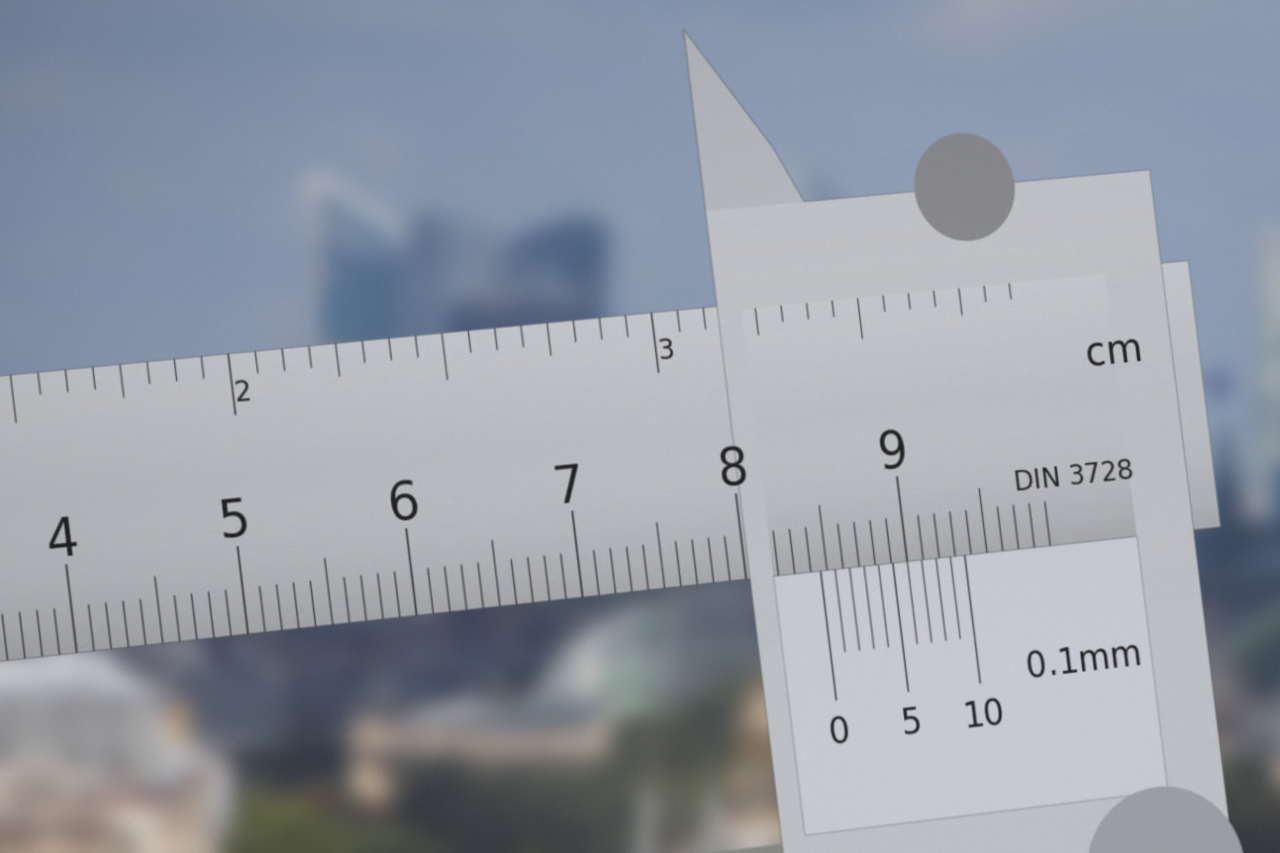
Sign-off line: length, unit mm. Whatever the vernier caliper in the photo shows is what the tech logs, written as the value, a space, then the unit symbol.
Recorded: 84.6 mm
